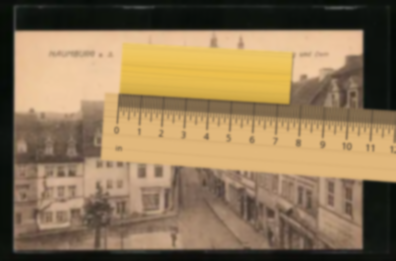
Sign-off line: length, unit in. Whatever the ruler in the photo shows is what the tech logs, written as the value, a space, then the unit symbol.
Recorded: 7.5 in
